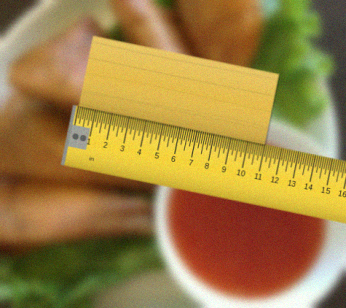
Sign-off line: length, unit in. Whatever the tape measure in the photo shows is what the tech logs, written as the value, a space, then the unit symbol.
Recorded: 11 in
